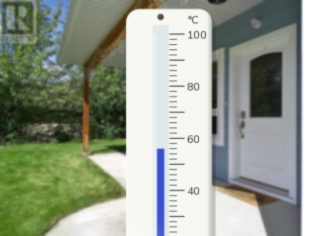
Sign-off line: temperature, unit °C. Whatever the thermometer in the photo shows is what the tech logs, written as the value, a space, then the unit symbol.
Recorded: 56 °C
